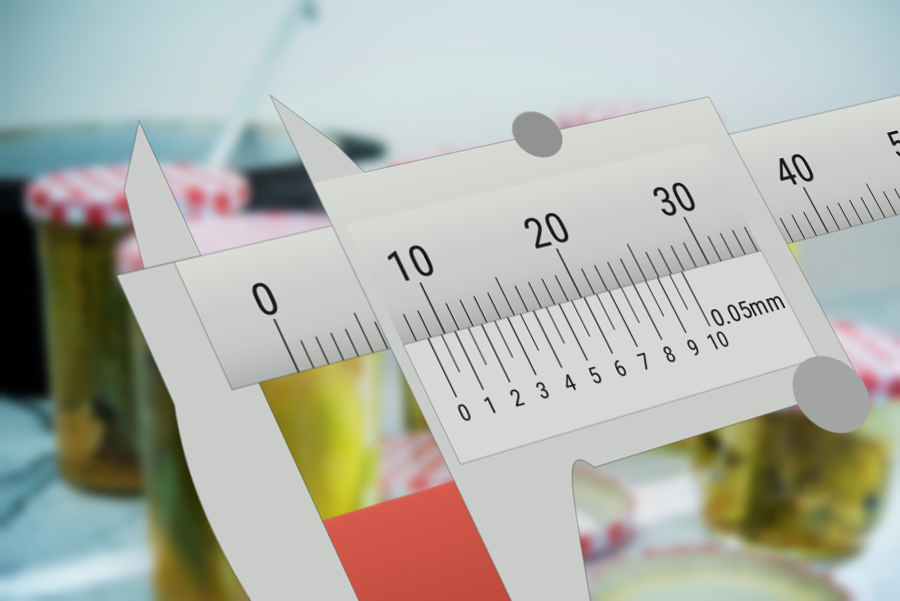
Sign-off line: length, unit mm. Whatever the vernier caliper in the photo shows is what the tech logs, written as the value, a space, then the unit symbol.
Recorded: 8.8 mm
